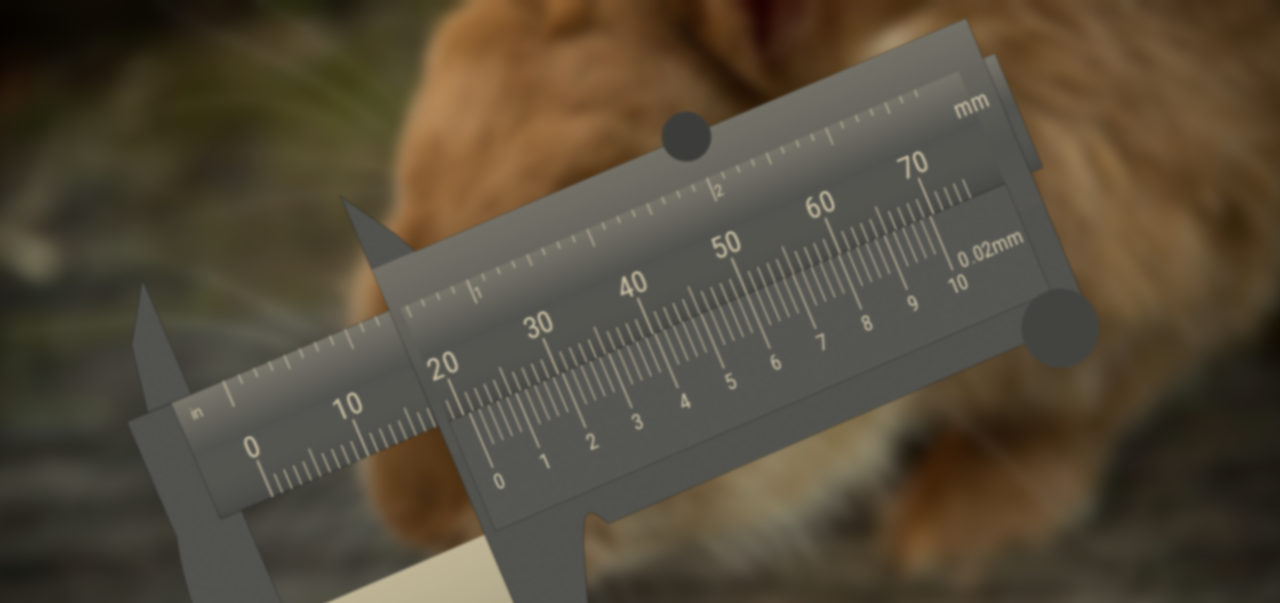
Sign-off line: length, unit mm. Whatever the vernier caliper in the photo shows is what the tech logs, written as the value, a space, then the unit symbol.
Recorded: 20.6 mm
